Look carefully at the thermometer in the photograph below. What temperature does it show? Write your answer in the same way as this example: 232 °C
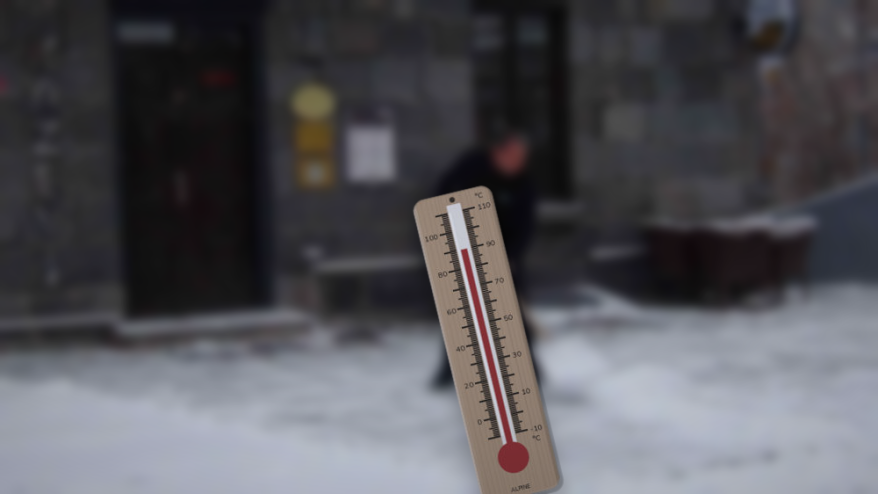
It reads 90 °C
